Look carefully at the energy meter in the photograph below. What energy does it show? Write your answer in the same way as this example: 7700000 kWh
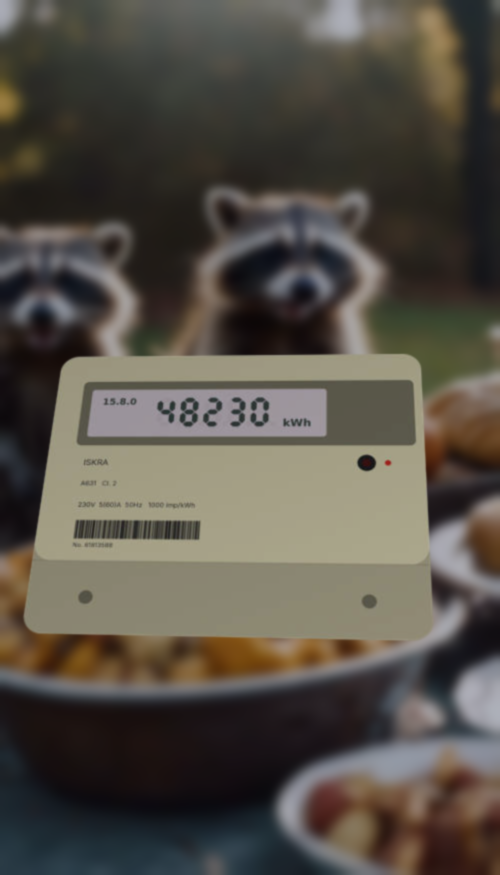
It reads 48230 kWh
